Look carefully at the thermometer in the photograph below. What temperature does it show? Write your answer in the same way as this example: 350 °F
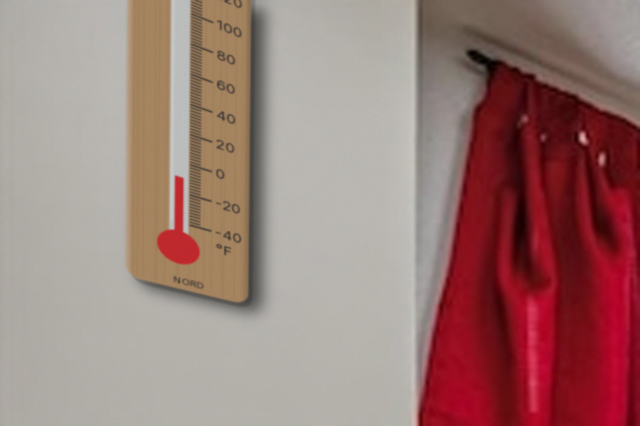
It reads -10 °F
